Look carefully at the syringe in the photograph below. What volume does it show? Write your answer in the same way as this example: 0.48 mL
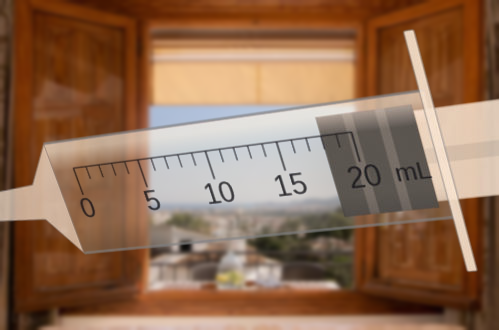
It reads 18 mL
